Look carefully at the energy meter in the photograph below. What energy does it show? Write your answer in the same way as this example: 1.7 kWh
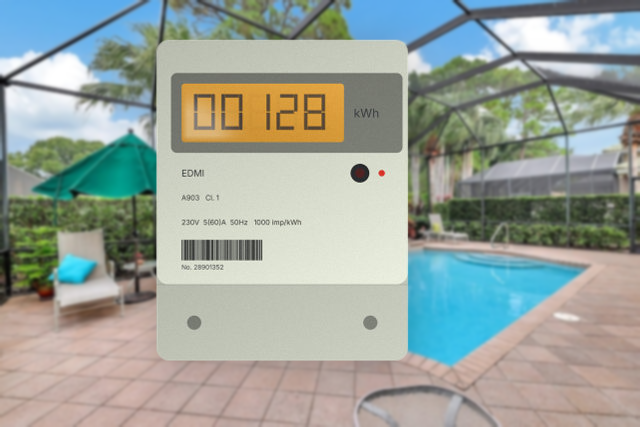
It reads 128 kWh
